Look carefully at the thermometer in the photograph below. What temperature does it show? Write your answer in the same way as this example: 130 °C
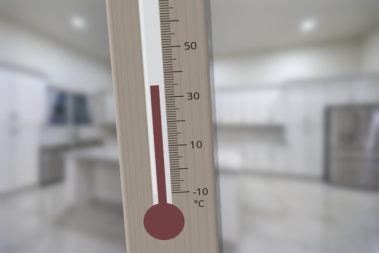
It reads 35 °C
